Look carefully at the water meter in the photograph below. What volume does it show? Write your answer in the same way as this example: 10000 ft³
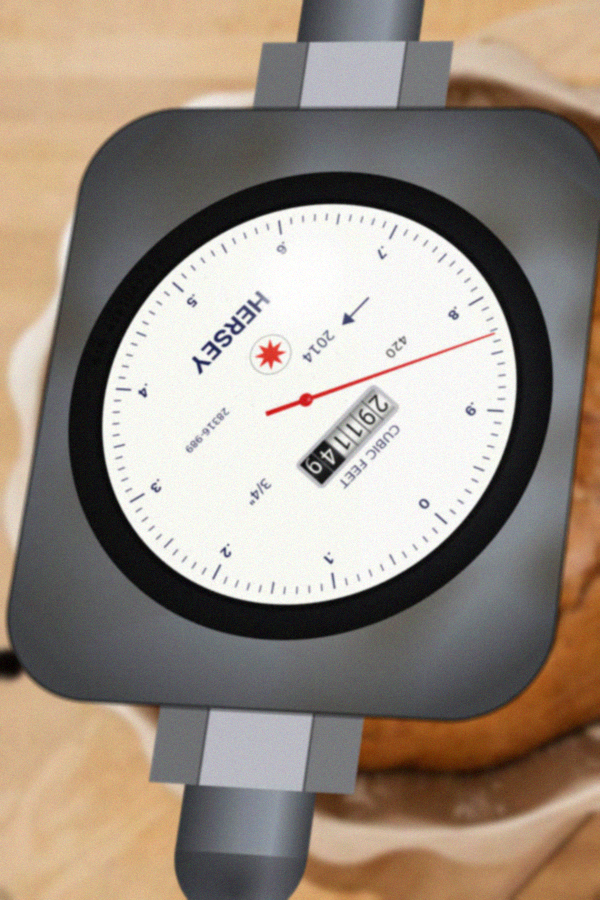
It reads 291148.83 ft³
